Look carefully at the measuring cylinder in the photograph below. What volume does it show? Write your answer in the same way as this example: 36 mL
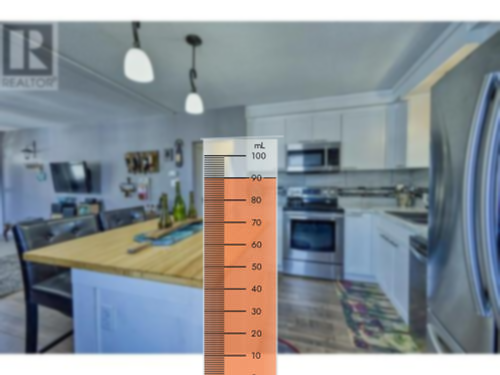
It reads 90 mL
